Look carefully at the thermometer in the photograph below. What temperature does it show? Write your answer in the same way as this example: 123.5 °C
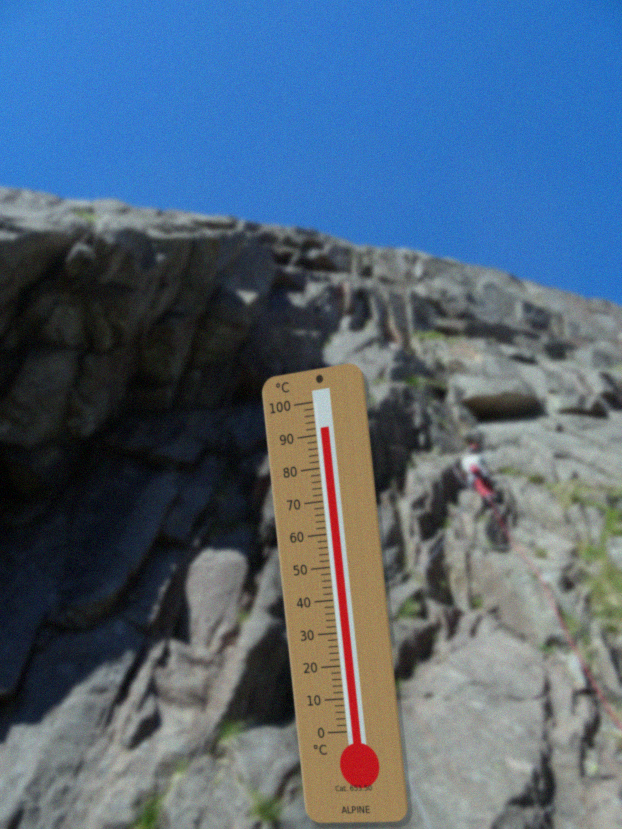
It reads 92 °C
